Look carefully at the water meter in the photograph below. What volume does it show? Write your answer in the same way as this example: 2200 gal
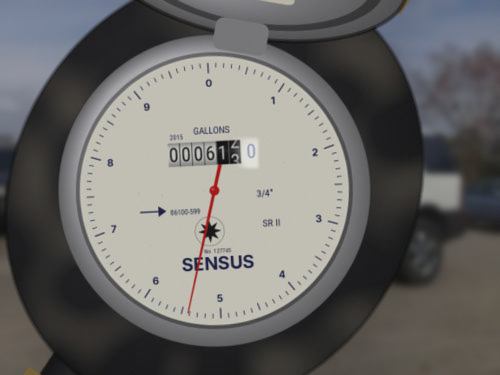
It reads 6125.4 gal
